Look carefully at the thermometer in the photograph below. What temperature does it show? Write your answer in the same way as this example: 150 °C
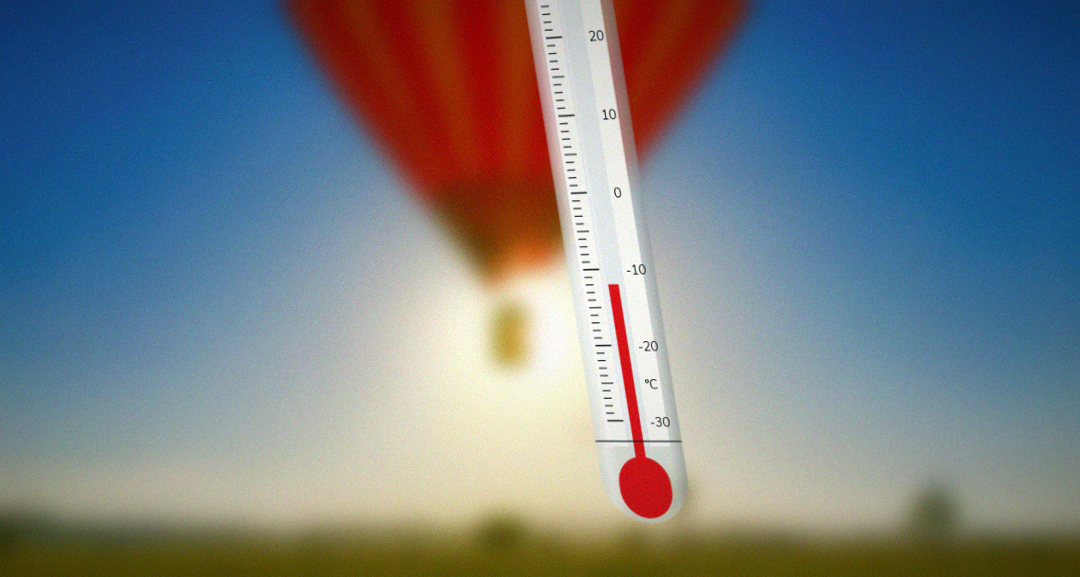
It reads -12 °C
